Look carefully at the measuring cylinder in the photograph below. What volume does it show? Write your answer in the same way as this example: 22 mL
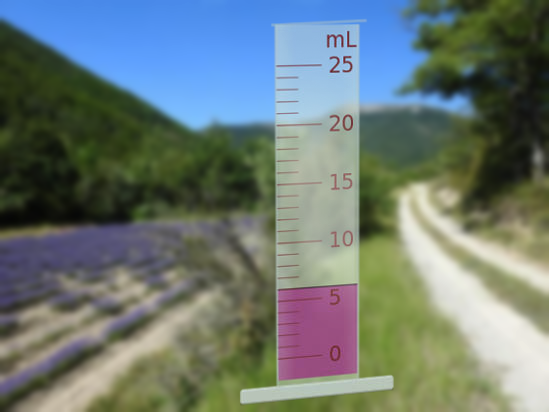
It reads 6 mL
